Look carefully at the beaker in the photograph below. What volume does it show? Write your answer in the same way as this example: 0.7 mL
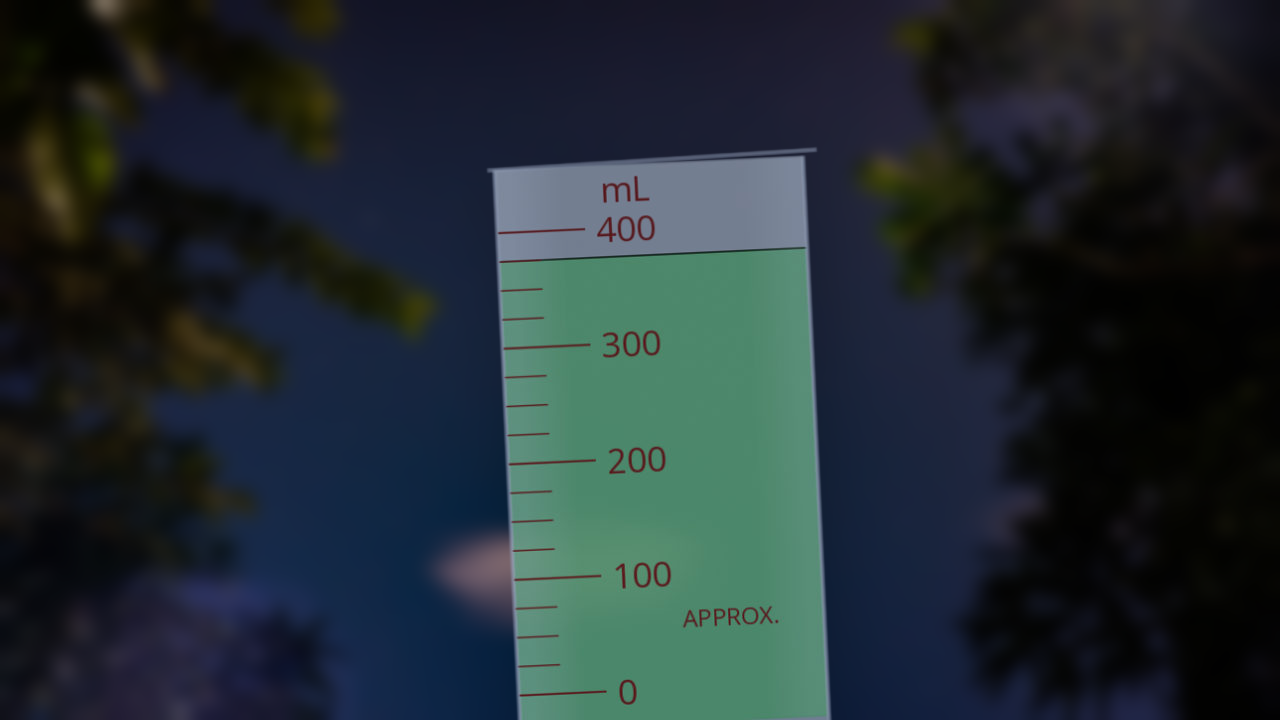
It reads 375 mL
